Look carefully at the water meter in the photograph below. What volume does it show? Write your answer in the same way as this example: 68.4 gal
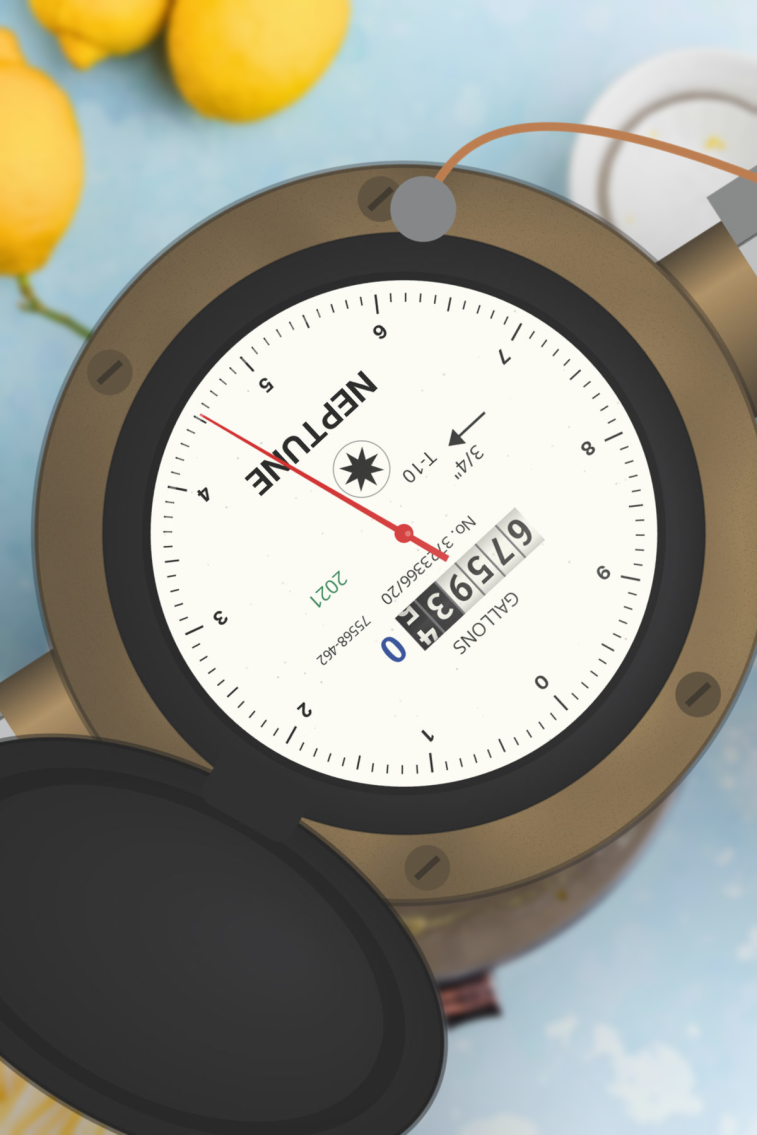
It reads 6759344.5 gal
